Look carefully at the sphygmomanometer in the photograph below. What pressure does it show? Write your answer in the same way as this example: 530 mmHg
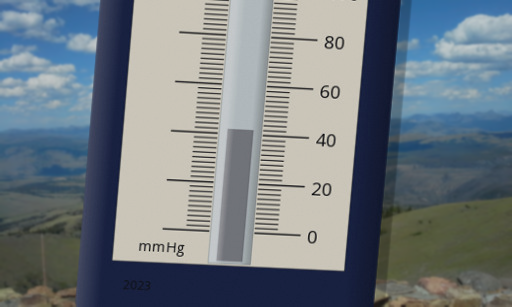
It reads 42 mmHg
